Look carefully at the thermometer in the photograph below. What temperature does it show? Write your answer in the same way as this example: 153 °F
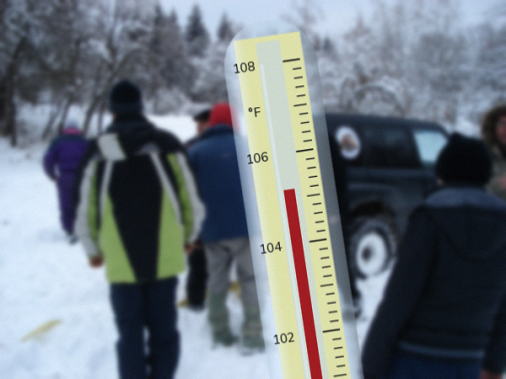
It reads 105.2 °F
